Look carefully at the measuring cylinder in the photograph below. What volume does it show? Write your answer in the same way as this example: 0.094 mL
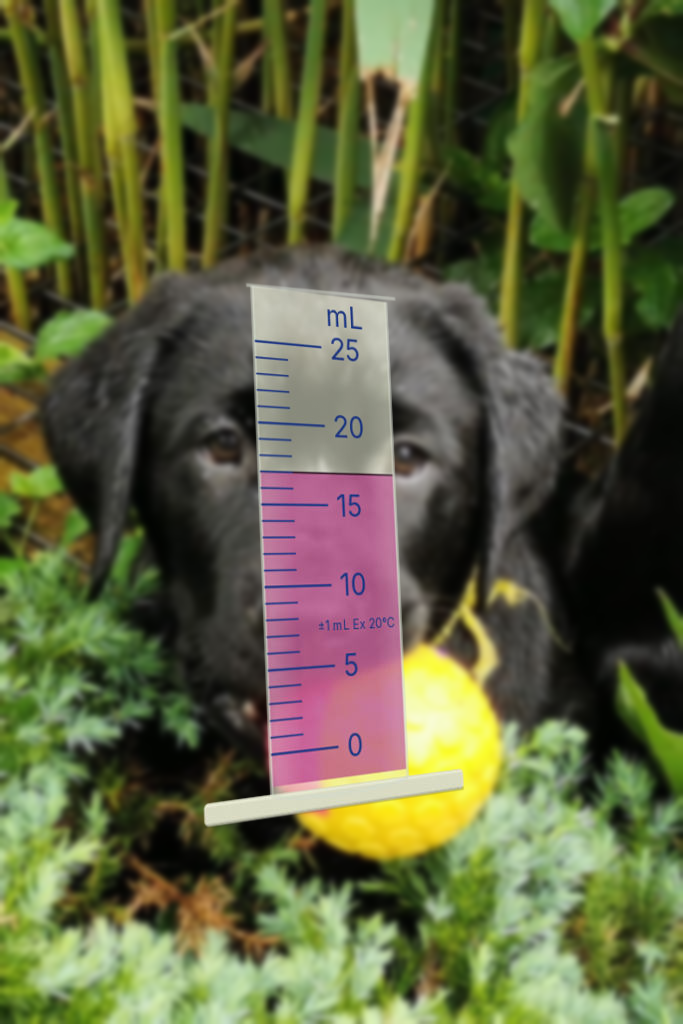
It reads 17 mL
